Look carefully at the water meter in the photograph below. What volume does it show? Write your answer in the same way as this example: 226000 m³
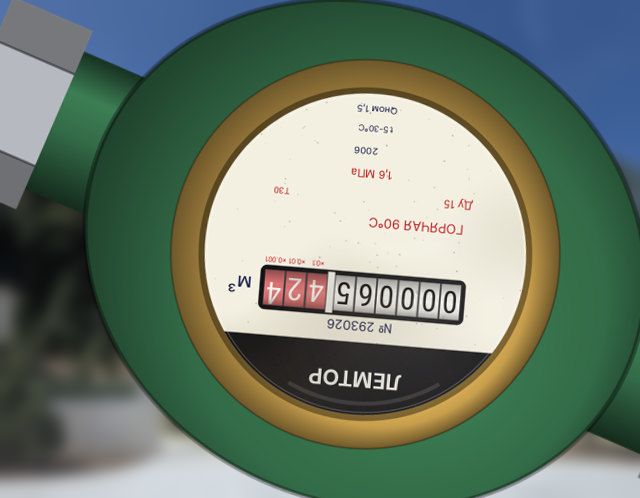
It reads 65.424 m³
